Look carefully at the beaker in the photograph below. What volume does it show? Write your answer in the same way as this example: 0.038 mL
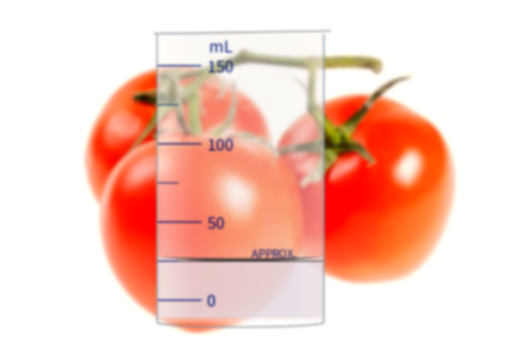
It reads 25 mL
